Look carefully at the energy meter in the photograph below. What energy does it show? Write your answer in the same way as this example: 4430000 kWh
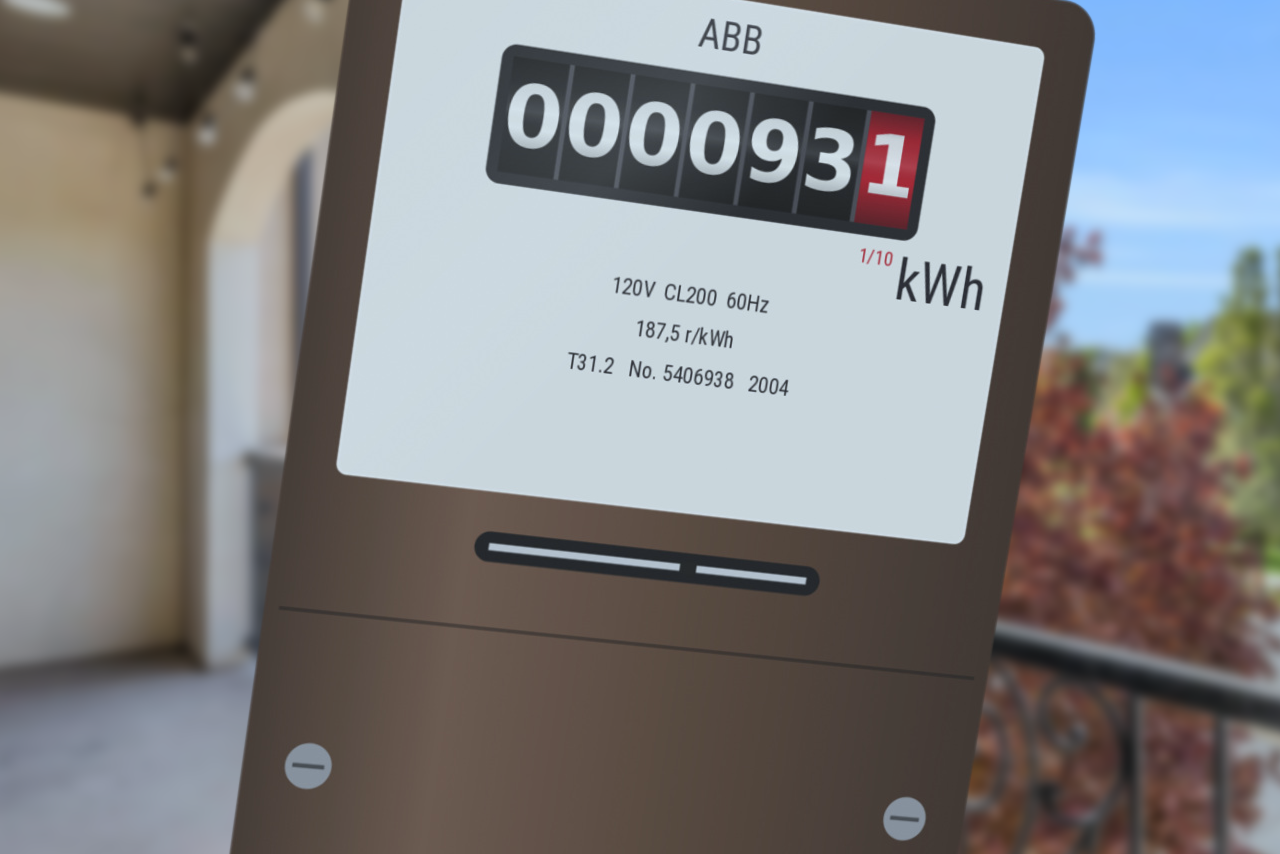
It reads 93.1 kWh
